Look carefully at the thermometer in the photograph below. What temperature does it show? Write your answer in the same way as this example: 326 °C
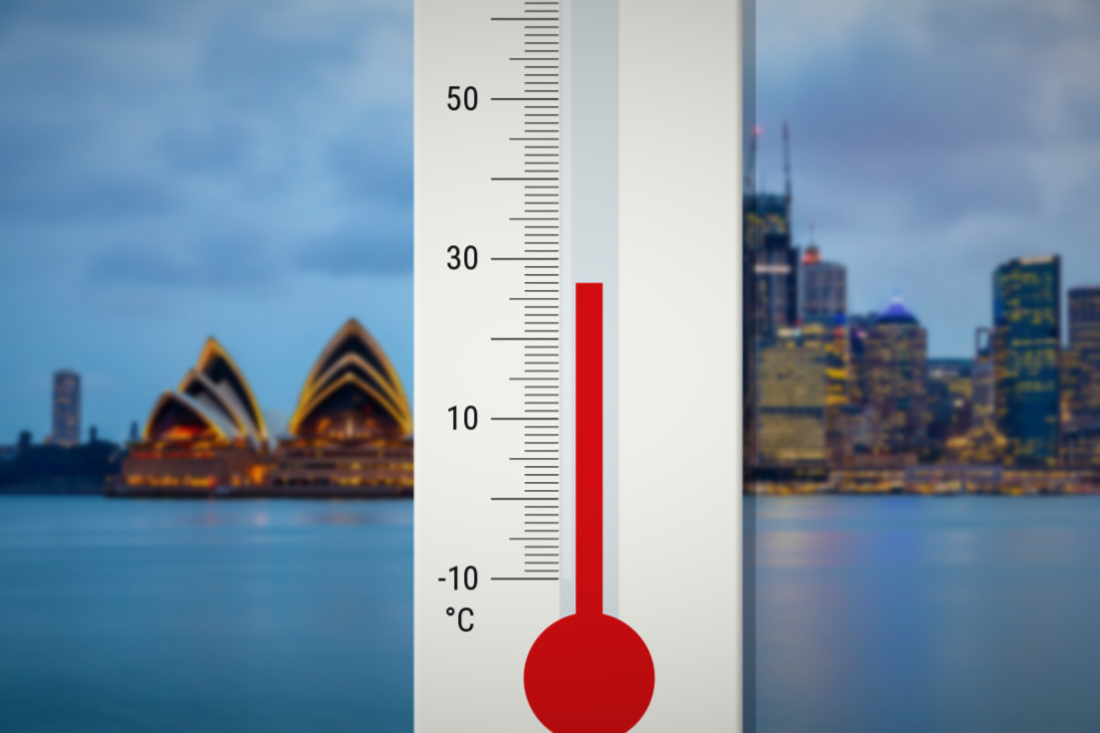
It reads 27 °C
